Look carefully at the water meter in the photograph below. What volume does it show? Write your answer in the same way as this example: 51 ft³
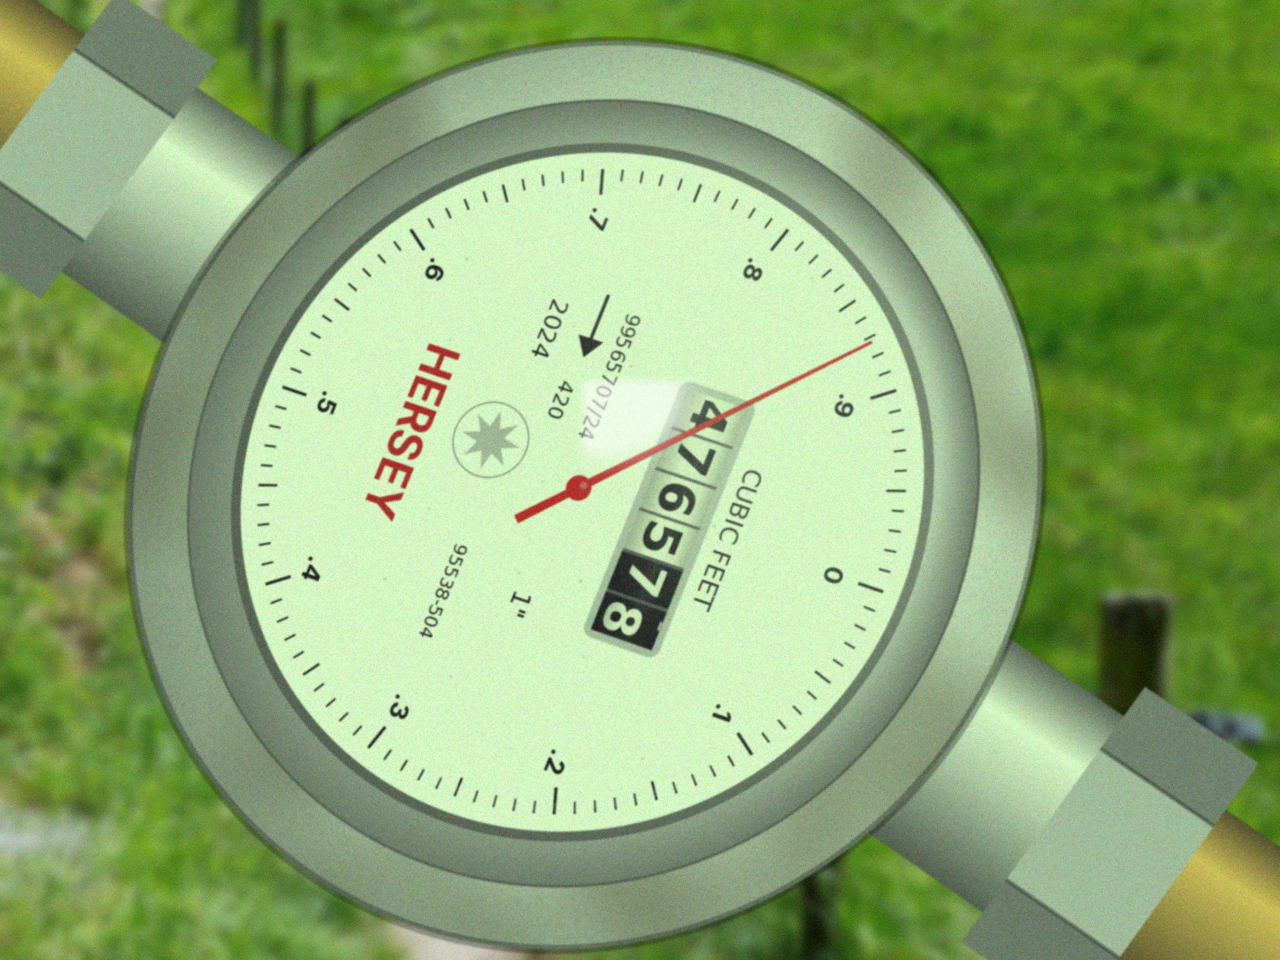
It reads 476577.87 ft³
